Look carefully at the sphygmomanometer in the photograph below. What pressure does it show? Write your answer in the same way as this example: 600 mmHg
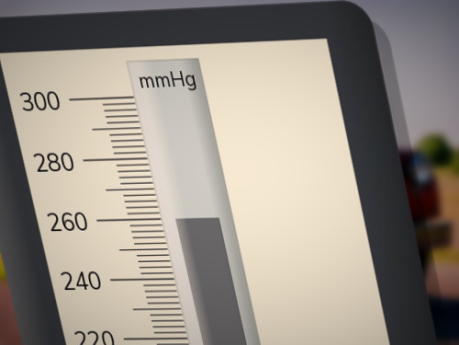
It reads 260 mmHg
